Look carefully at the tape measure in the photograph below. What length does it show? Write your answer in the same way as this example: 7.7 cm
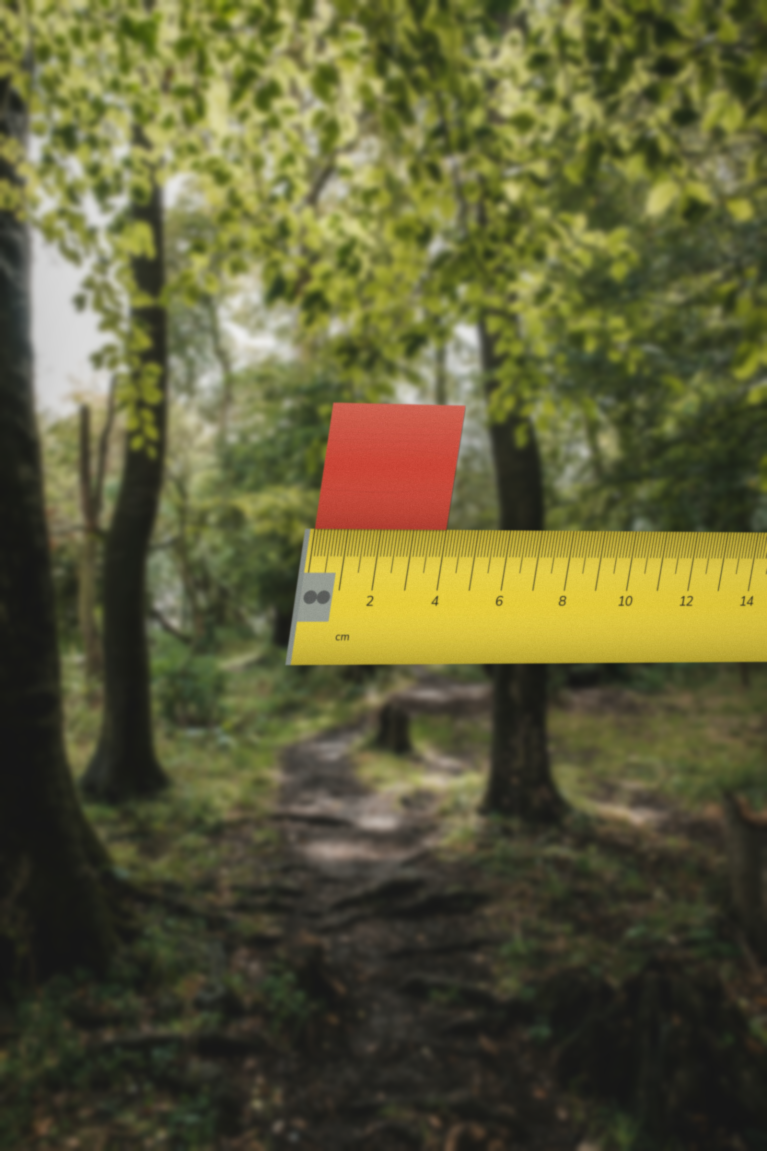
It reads 4 cm
